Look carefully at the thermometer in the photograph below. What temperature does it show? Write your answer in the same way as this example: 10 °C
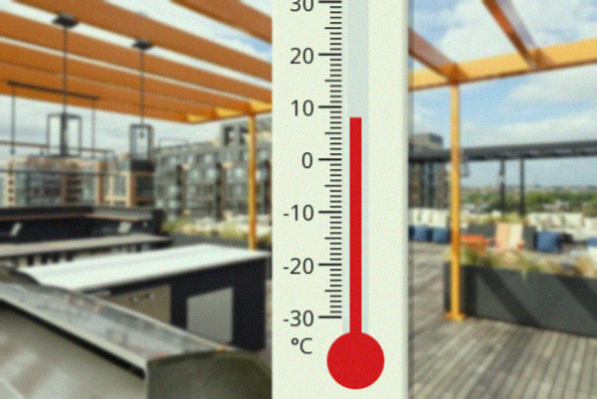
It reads 8 °C
